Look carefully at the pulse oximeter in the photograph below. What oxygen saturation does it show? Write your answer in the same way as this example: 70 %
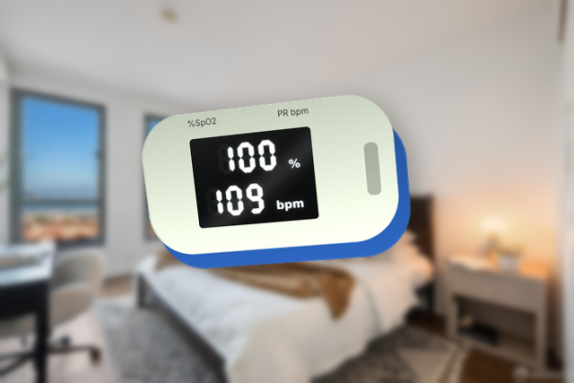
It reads 100 %
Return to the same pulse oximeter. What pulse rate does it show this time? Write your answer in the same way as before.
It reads 109 bpm
